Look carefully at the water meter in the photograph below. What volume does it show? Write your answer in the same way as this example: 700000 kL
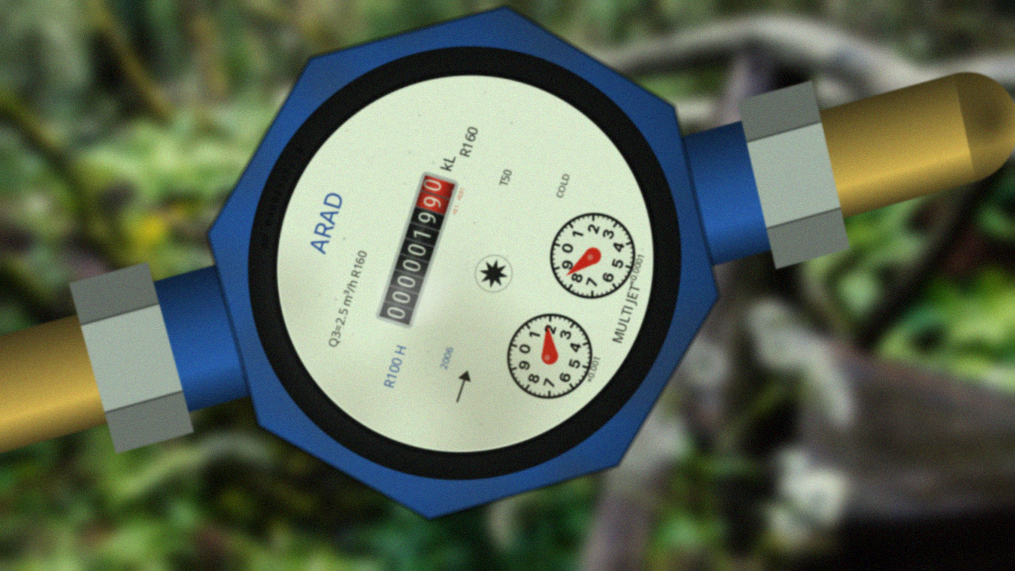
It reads 19.9018 kL
